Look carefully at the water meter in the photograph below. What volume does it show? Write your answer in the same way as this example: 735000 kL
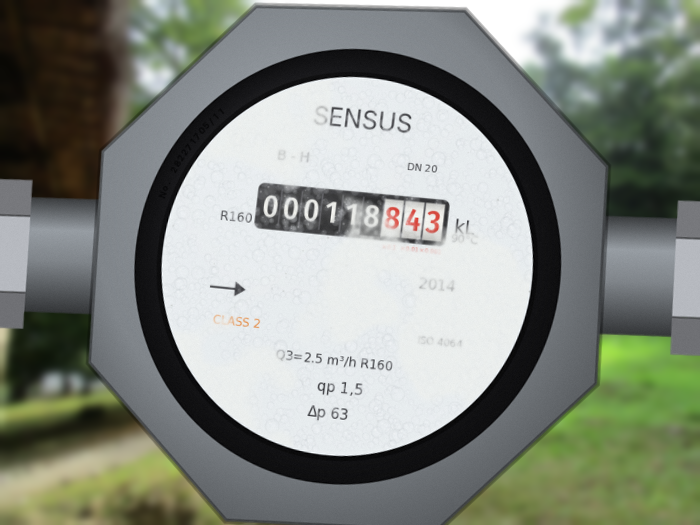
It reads 118.843 kL
